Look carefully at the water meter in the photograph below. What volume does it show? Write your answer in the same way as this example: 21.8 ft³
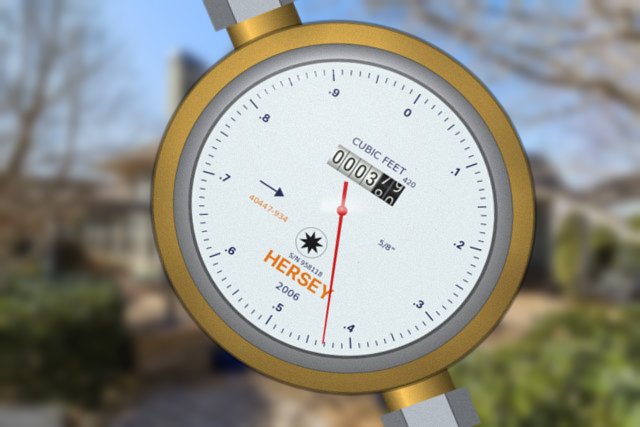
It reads 379.43 ft³
